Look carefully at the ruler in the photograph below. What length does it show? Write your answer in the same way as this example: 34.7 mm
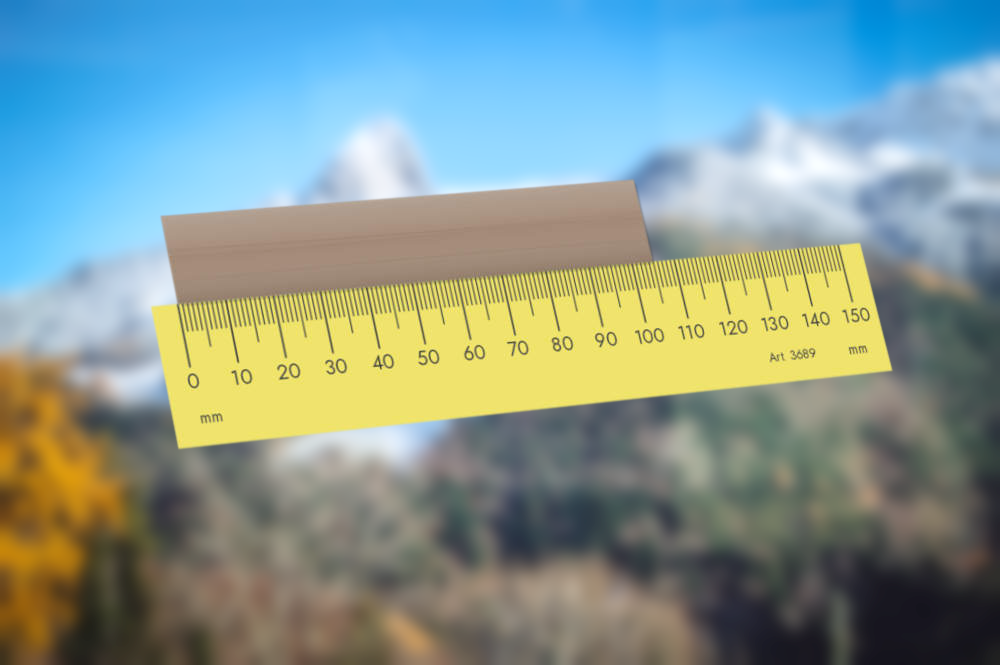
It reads 105 mm
